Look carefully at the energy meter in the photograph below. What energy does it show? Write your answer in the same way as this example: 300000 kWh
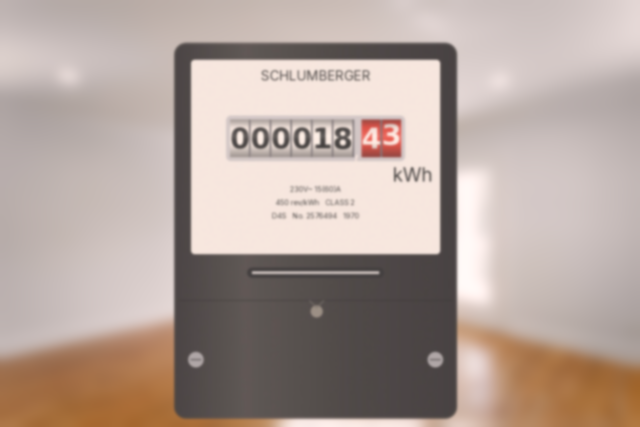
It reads 18.43 kWh
